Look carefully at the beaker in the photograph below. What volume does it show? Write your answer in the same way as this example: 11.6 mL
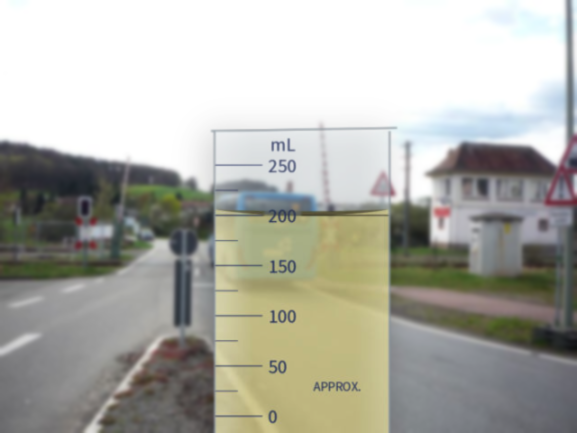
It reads 200 mL
